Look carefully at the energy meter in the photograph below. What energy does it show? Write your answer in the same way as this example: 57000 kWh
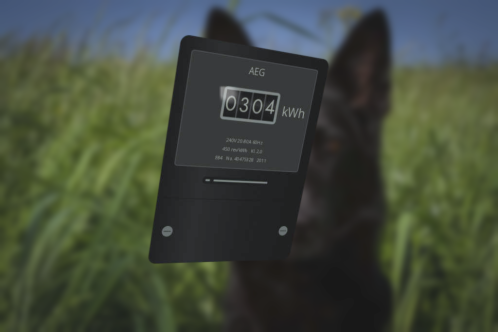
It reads 304 kWh
